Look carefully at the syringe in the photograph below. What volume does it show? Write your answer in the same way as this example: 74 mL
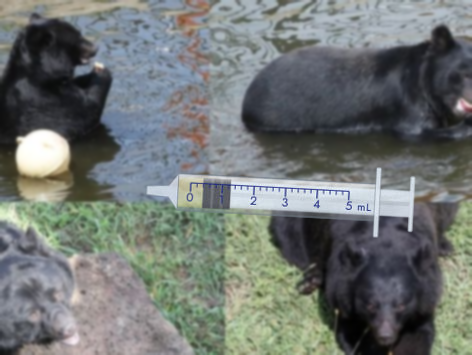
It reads 0.4 mL
